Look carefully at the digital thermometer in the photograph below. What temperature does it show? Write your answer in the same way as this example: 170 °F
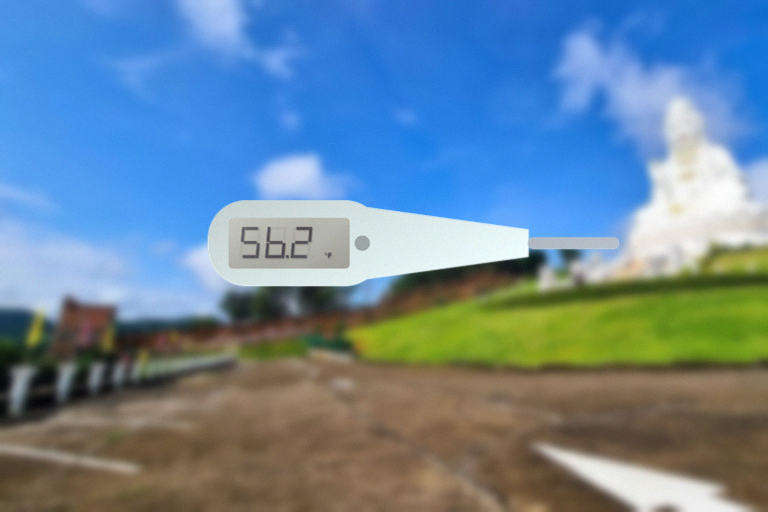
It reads 56.2 °F
